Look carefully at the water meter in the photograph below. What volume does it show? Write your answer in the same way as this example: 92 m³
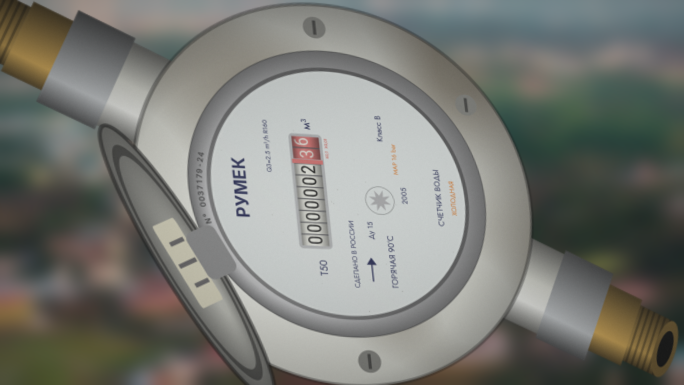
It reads 2.36 m³
